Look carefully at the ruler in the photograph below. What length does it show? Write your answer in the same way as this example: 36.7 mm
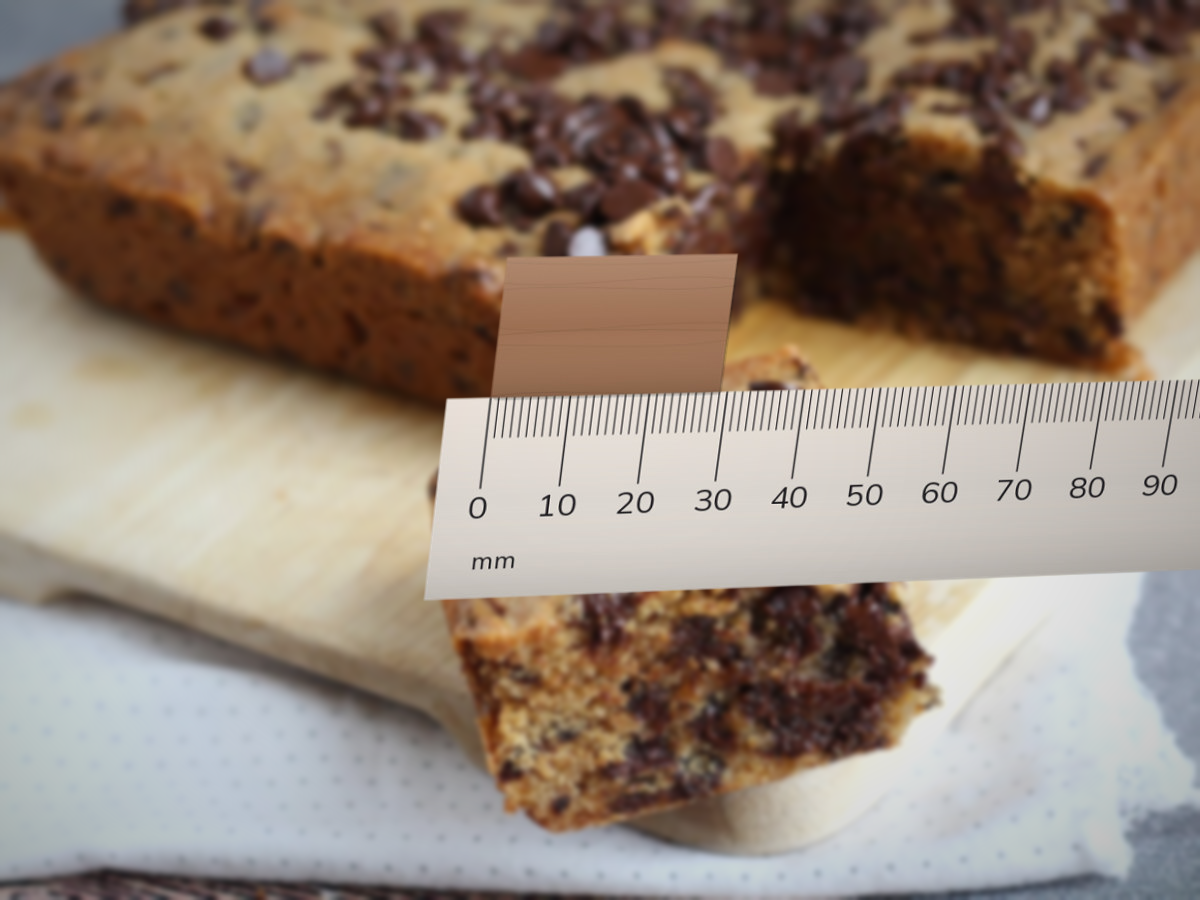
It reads 29 mm
